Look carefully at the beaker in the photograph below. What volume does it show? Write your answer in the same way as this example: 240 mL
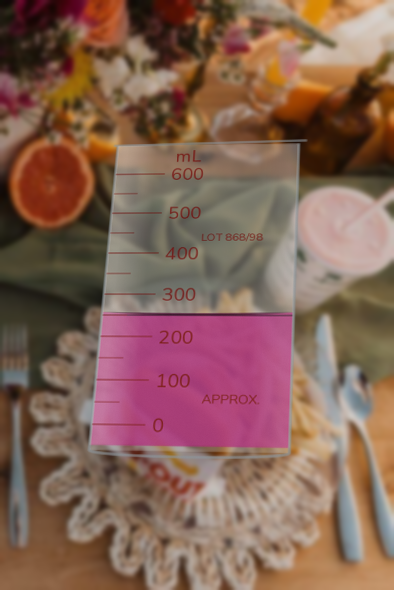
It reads 250 mL
